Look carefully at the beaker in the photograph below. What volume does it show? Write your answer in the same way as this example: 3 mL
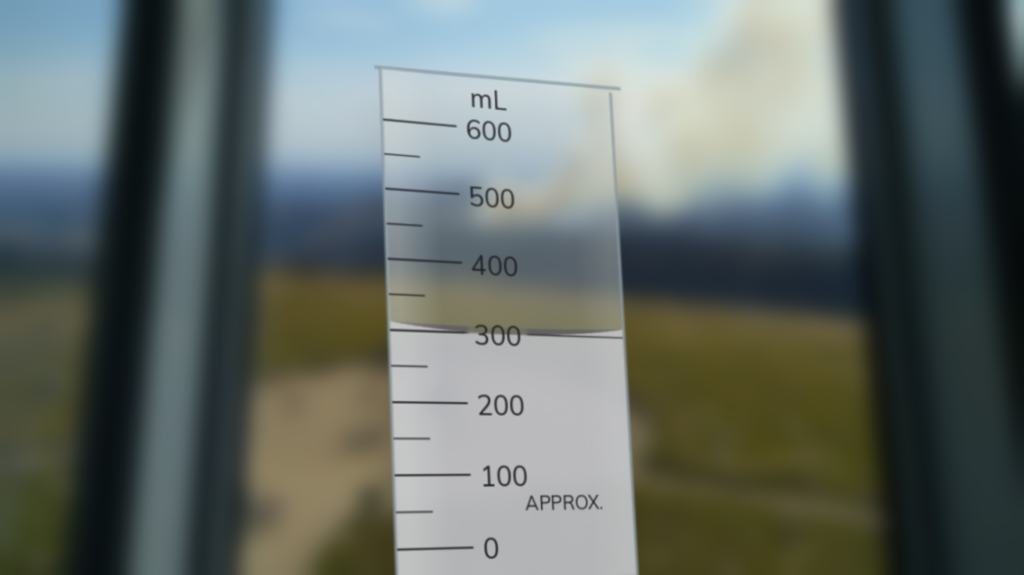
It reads 300 mL
